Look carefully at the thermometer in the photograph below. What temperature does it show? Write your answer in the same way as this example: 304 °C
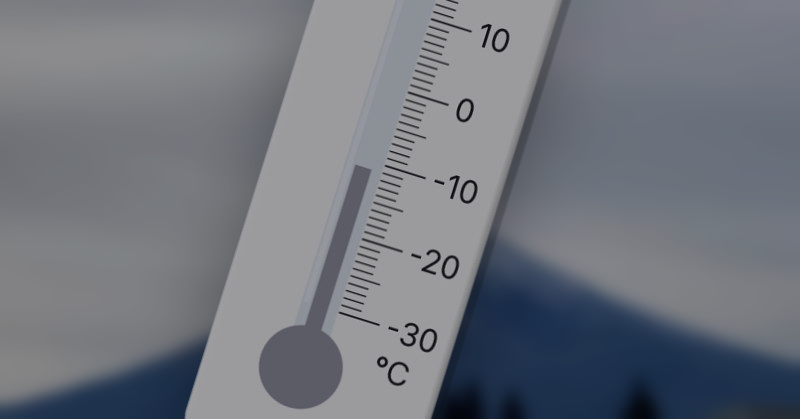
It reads -11 °C
